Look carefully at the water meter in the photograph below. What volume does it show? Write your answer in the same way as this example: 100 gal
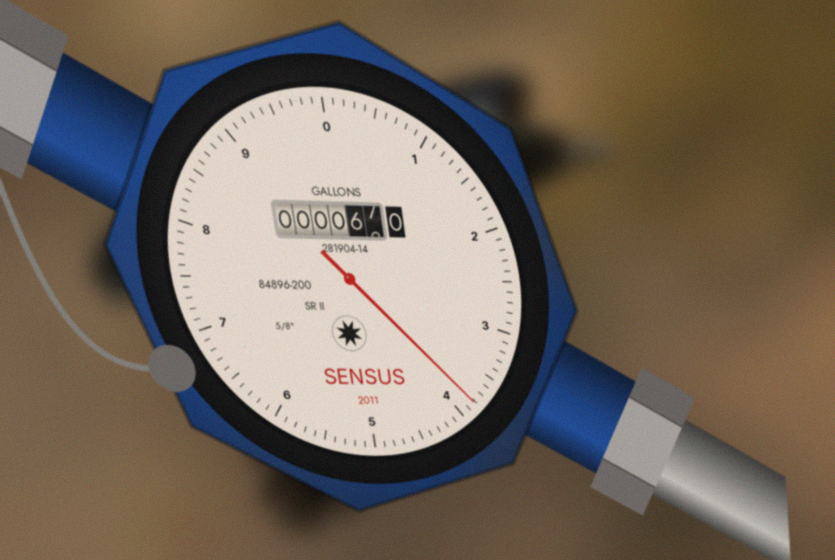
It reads 673.8 gal
